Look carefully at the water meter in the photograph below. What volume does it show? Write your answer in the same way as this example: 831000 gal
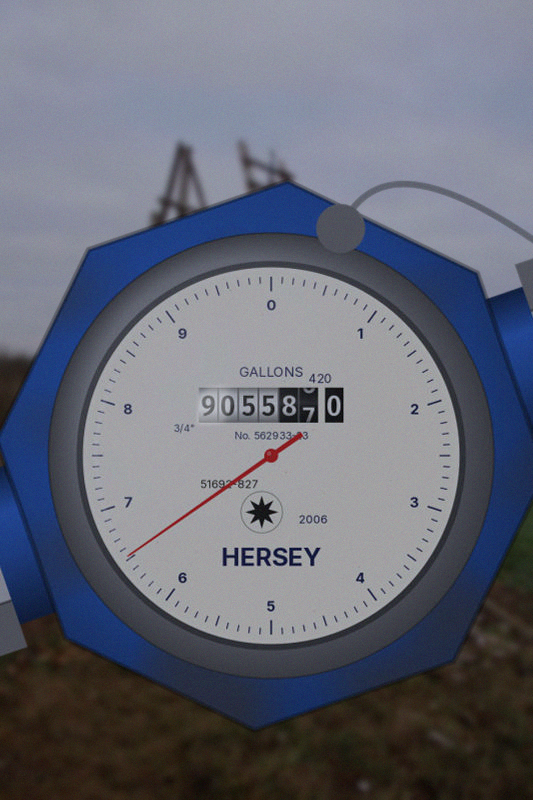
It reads 9055866.5 gal
